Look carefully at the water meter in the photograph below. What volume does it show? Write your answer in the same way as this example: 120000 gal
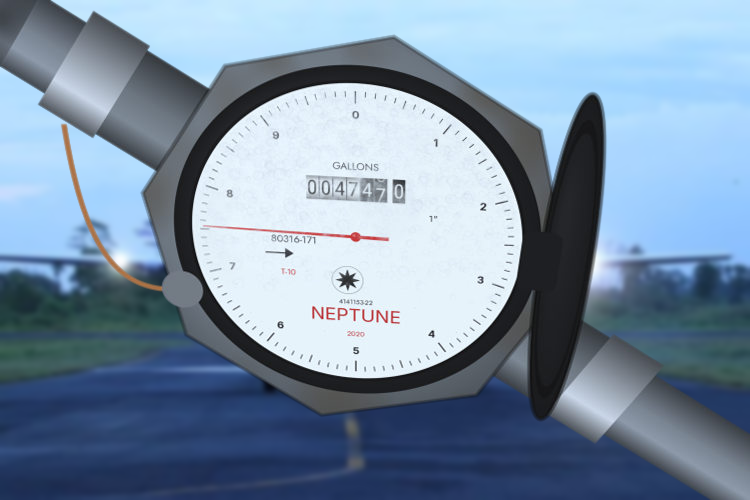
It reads 47467.5 gal
